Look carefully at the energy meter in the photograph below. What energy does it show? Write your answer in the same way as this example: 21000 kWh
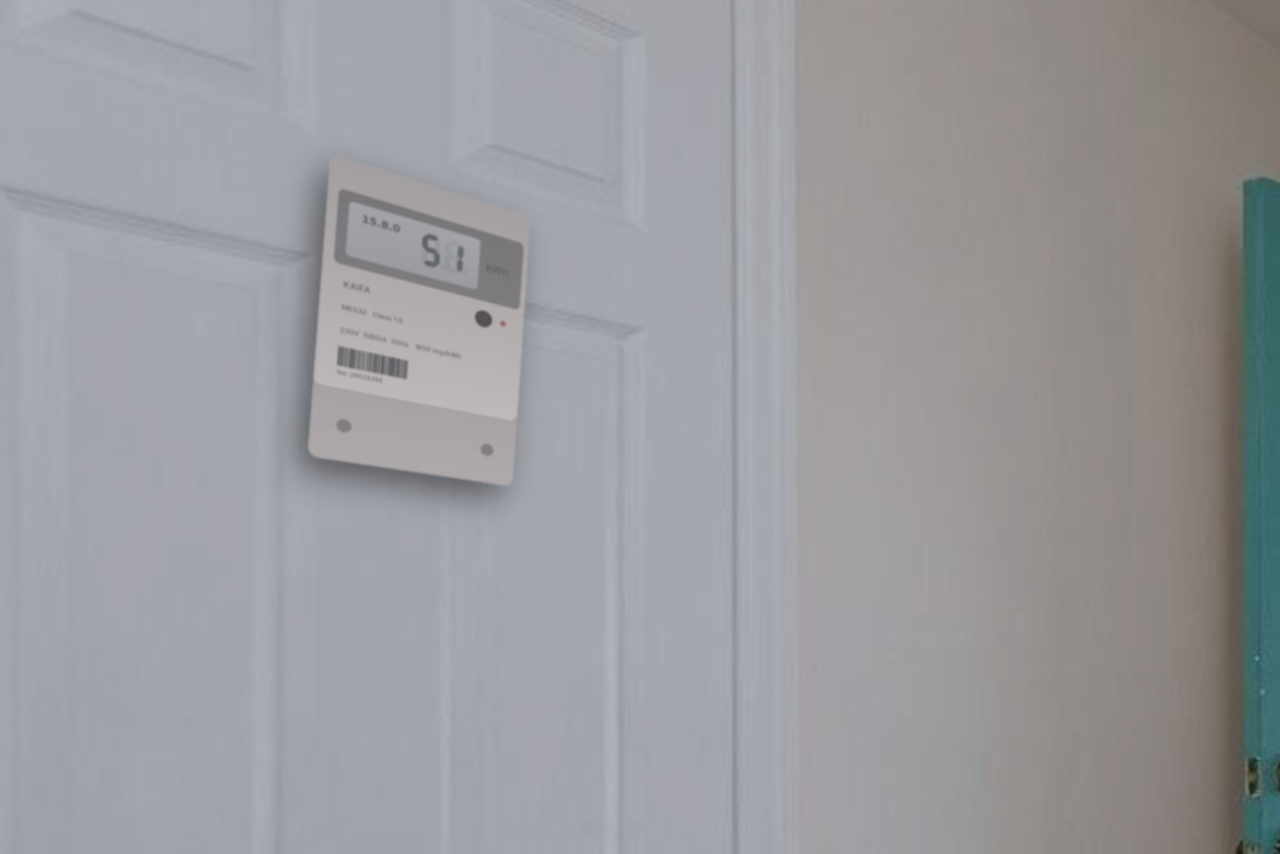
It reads 51 kWh
